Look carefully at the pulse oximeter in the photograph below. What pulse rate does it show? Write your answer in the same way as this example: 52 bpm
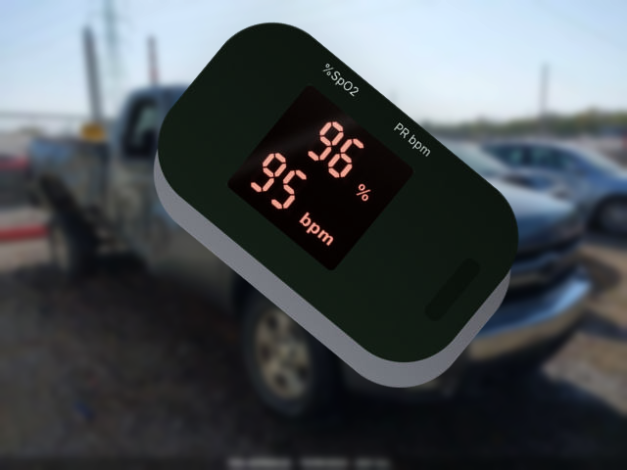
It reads 95 bpm
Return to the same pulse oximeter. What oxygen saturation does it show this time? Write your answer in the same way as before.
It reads 96 %
